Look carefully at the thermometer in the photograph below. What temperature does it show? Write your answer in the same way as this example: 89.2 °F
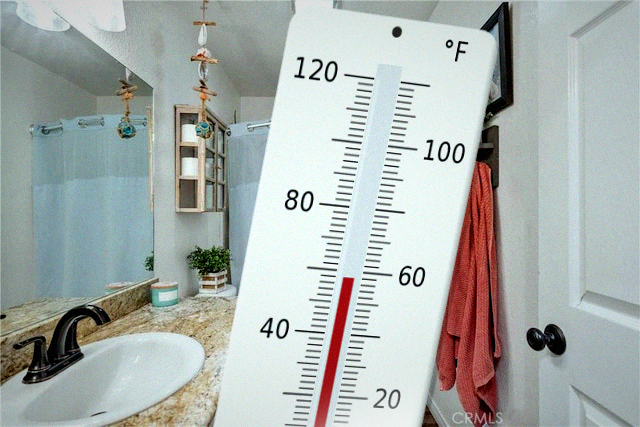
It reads 58 °F
